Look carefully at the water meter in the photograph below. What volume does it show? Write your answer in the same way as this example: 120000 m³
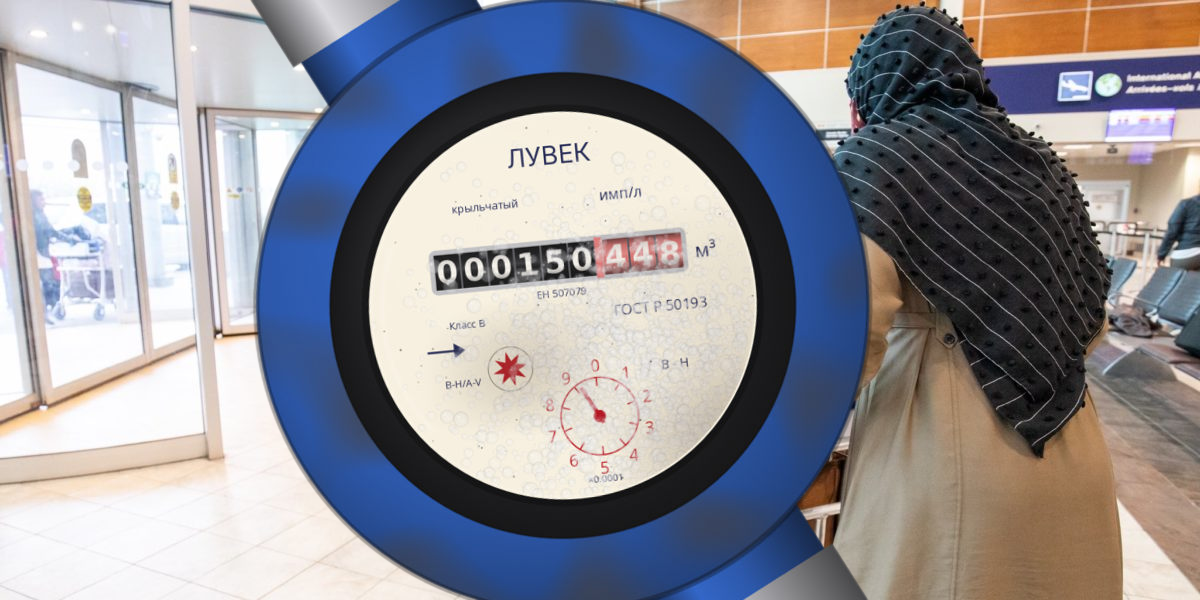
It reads 150.4479 m³
